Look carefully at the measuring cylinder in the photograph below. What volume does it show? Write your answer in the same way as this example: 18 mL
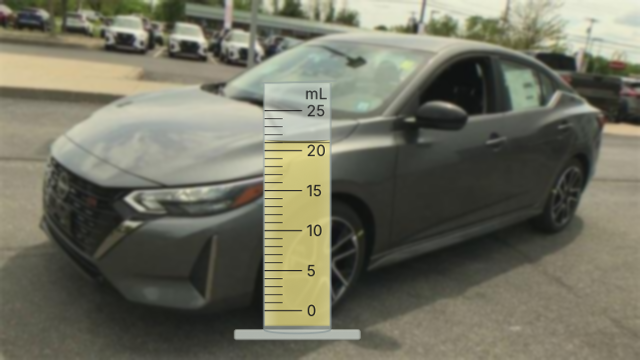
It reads 21 mL
